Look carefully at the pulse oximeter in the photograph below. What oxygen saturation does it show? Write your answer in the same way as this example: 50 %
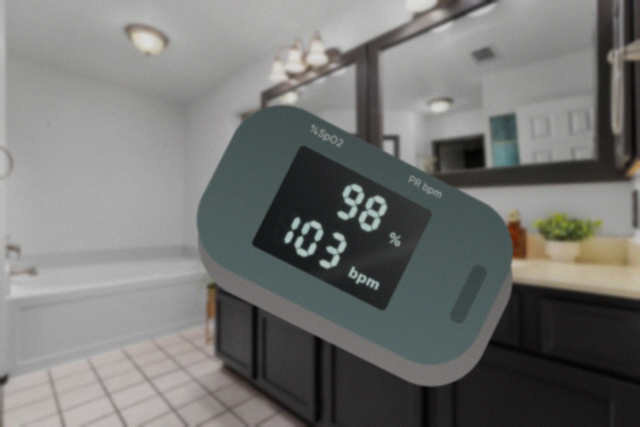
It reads 98 %
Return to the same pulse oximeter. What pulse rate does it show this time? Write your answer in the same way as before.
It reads 103 bpm
